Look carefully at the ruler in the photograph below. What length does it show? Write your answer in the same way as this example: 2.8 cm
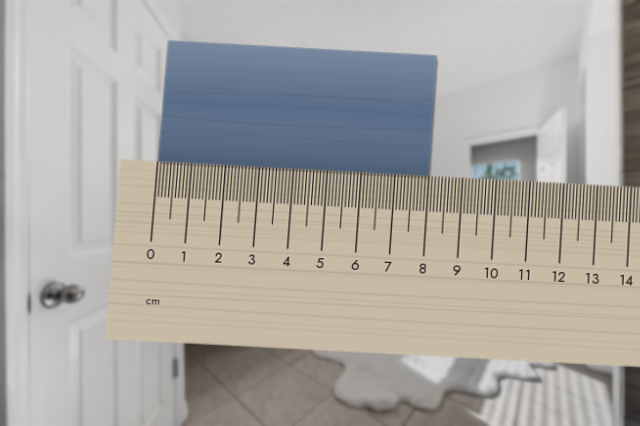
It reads 8 cm
